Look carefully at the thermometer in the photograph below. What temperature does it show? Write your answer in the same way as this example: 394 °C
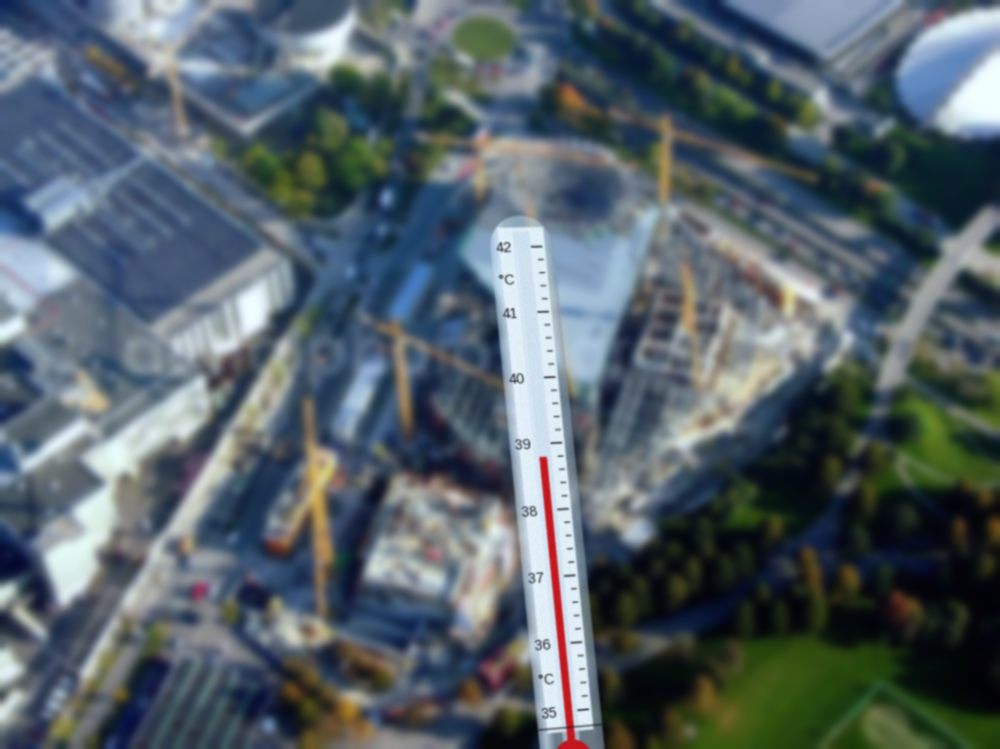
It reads 38.8 °C
